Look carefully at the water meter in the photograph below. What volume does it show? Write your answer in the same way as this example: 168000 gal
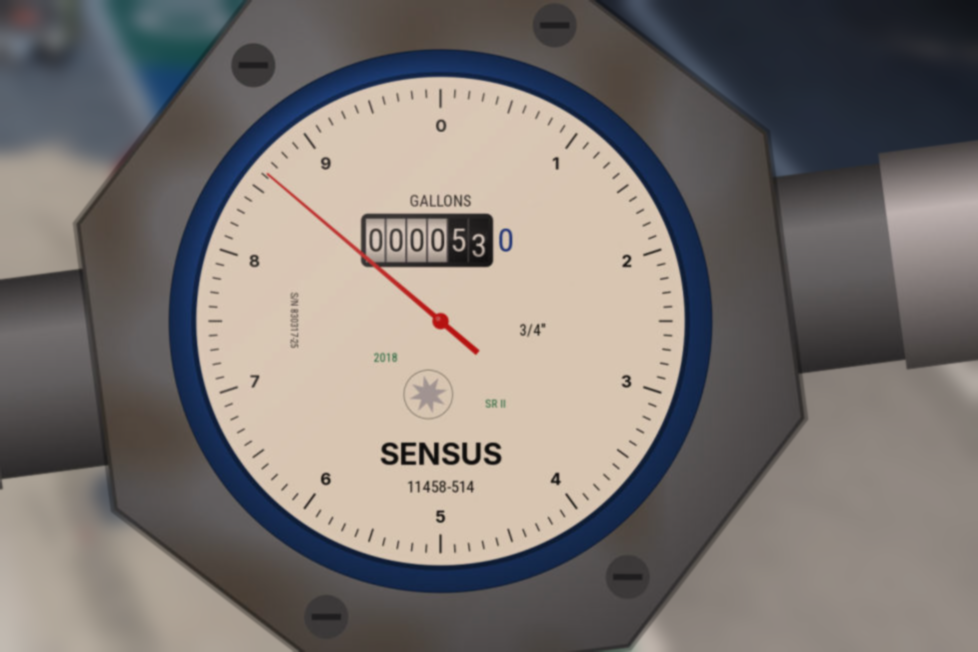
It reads 528.6 gal
